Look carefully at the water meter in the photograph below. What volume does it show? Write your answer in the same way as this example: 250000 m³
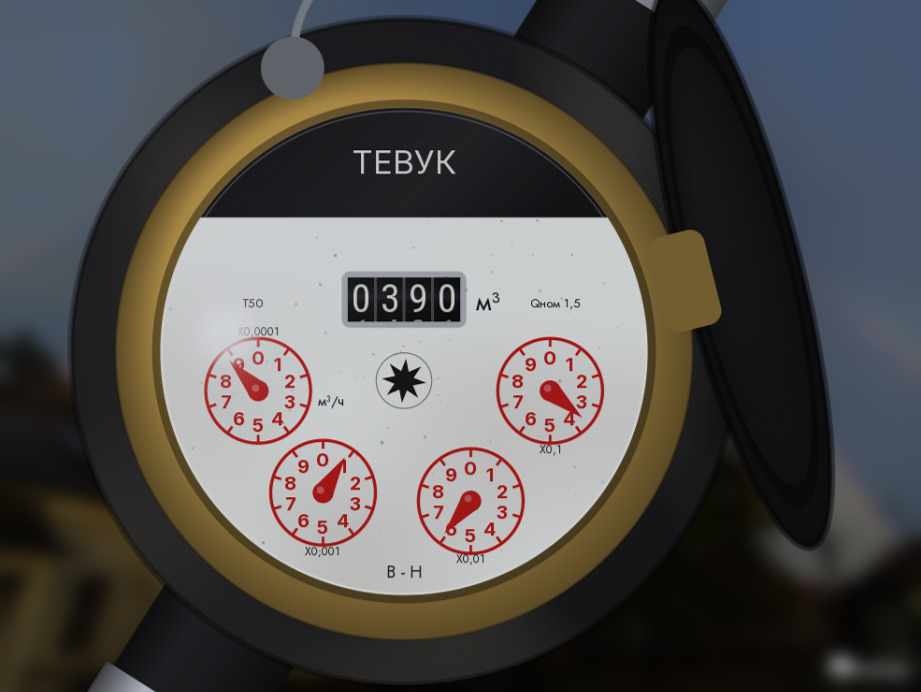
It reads 390.3608 m³
